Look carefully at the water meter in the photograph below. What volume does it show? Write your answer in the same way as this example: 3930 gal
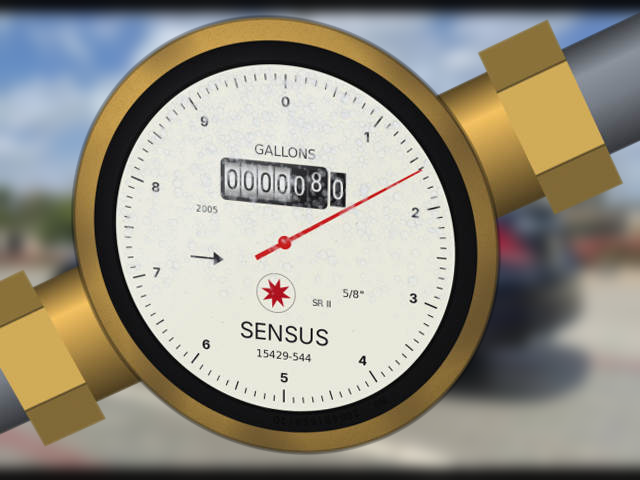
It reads 81.6 gal
